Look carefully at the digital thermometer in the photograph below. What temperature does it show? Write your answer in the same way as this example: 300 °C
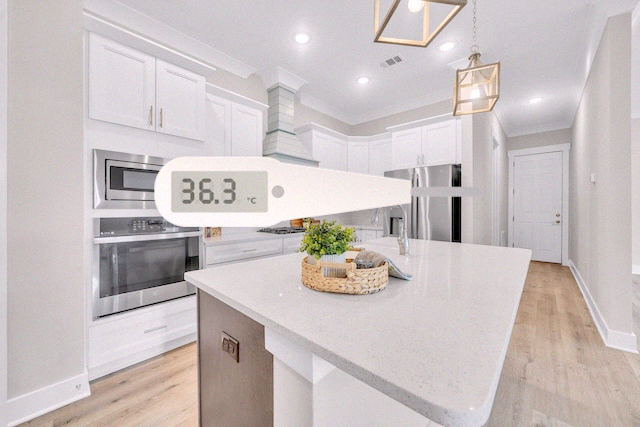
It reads 36.3 °C
